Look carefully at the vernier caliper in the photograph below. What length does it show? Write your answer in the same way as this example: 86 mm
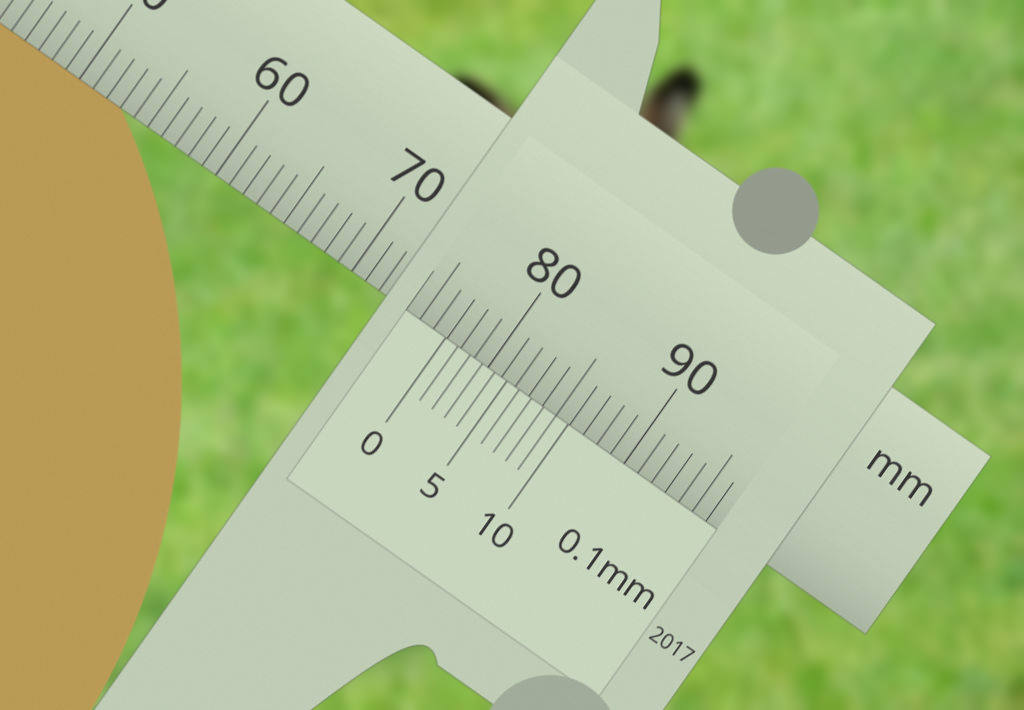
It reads 76.9 mm
